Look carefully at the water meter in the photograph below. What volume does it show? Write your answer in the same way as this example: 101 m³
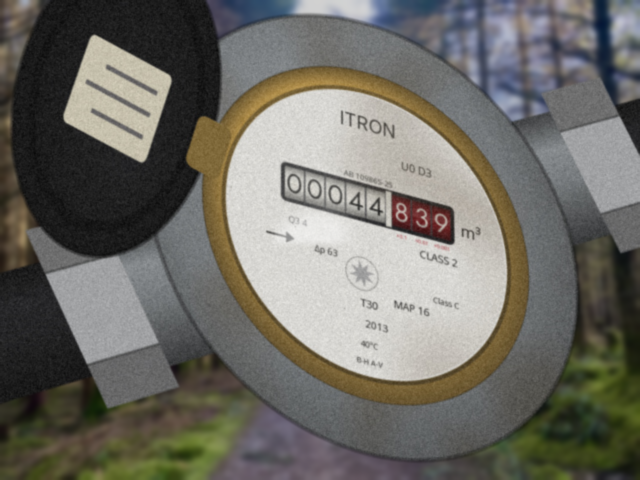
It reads 44.839 m³
